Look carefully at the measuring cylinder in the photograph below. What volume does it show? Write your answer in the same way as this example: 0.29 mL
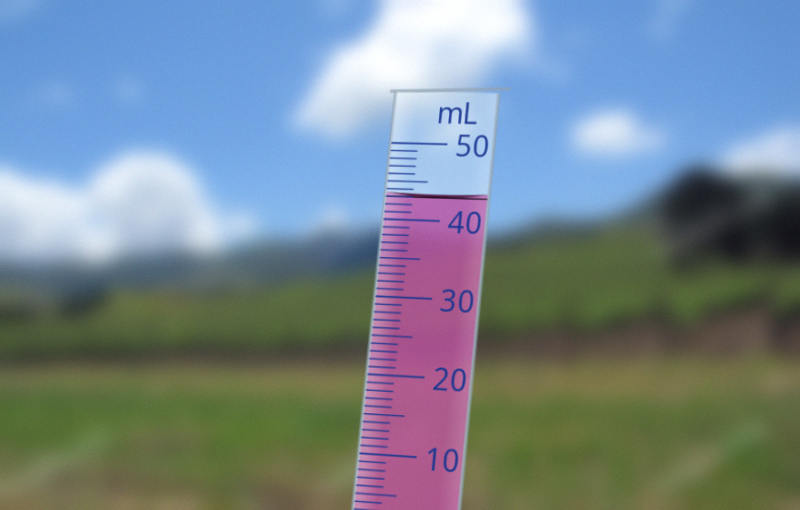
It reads 43 mL
